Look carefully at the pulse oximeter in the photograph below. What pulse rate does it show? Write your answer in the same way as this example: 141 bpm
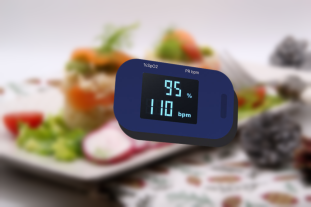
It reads 110 bpm
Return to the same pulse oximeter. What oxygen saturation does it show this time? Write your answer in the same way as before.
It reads 95 %
